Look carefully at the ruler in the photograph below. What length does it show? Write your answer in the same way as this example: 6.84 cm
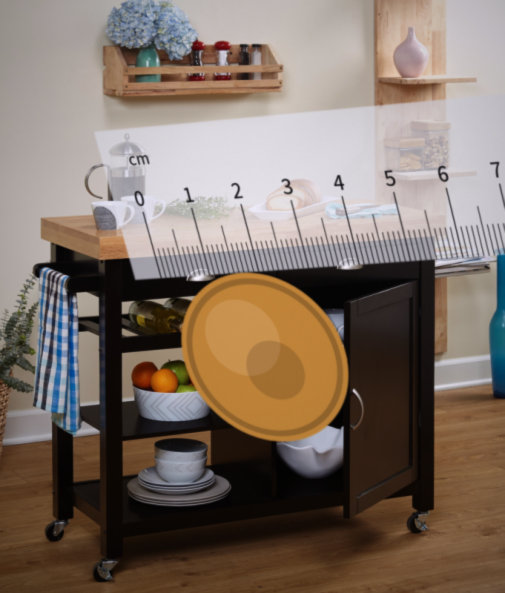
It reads 3.3 cm
